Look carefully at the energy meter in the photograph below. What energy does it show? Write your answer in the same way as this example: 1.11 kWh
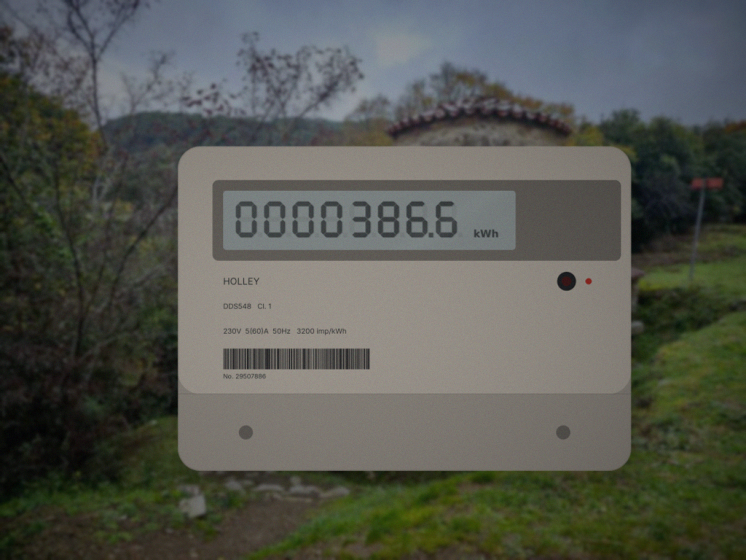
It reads 386.6 kWh
